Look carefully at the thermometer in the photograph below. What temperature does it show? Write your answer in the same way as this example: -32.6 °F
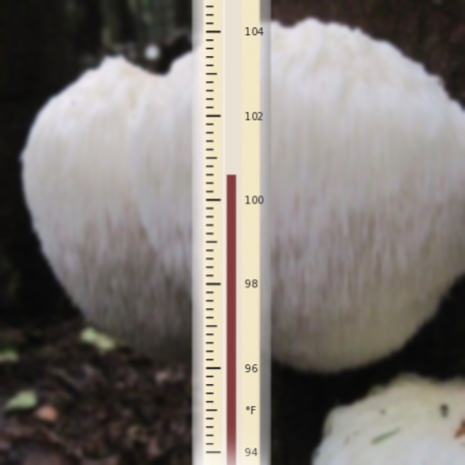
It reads 100.6 °F
